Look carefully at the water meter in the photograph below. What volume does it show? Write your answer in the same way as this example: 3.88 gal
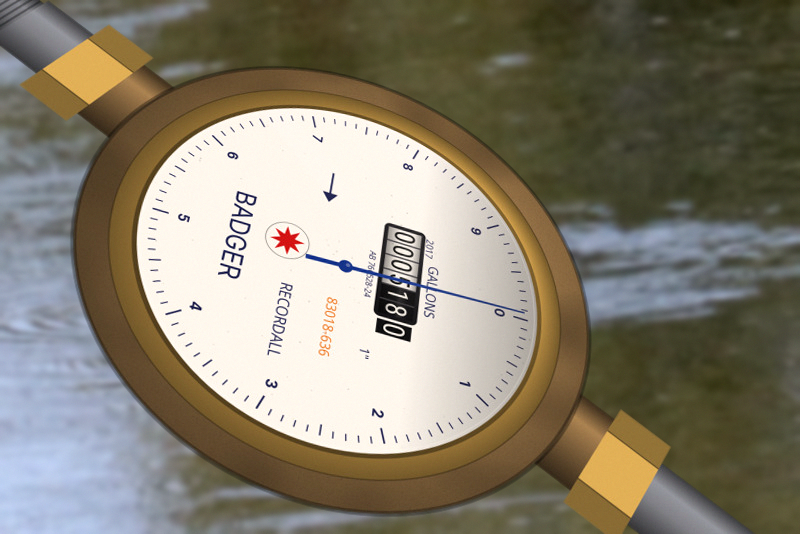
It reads 5179.9 gal
